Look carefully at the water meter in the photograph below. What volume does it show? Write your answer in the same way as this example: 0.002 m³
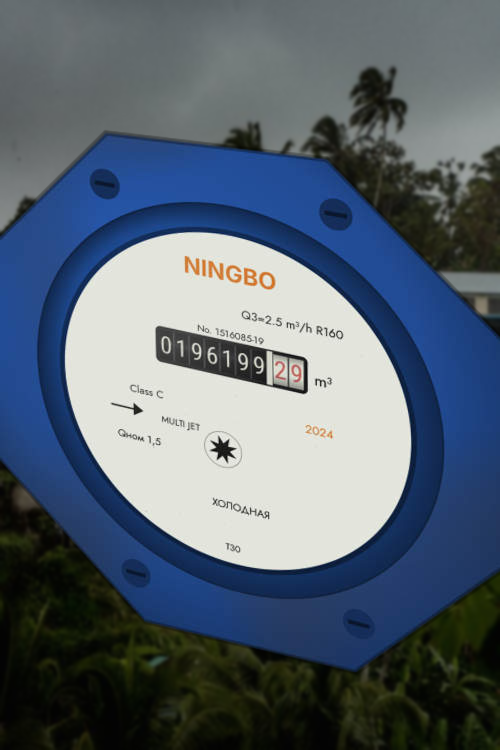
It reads 196199.29 m³
